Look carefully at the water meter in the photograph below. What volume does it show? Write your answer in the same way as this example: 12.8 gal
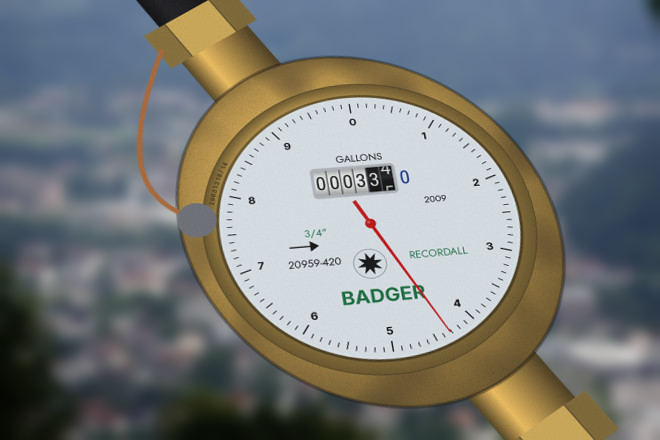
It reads 3344.3 gal
